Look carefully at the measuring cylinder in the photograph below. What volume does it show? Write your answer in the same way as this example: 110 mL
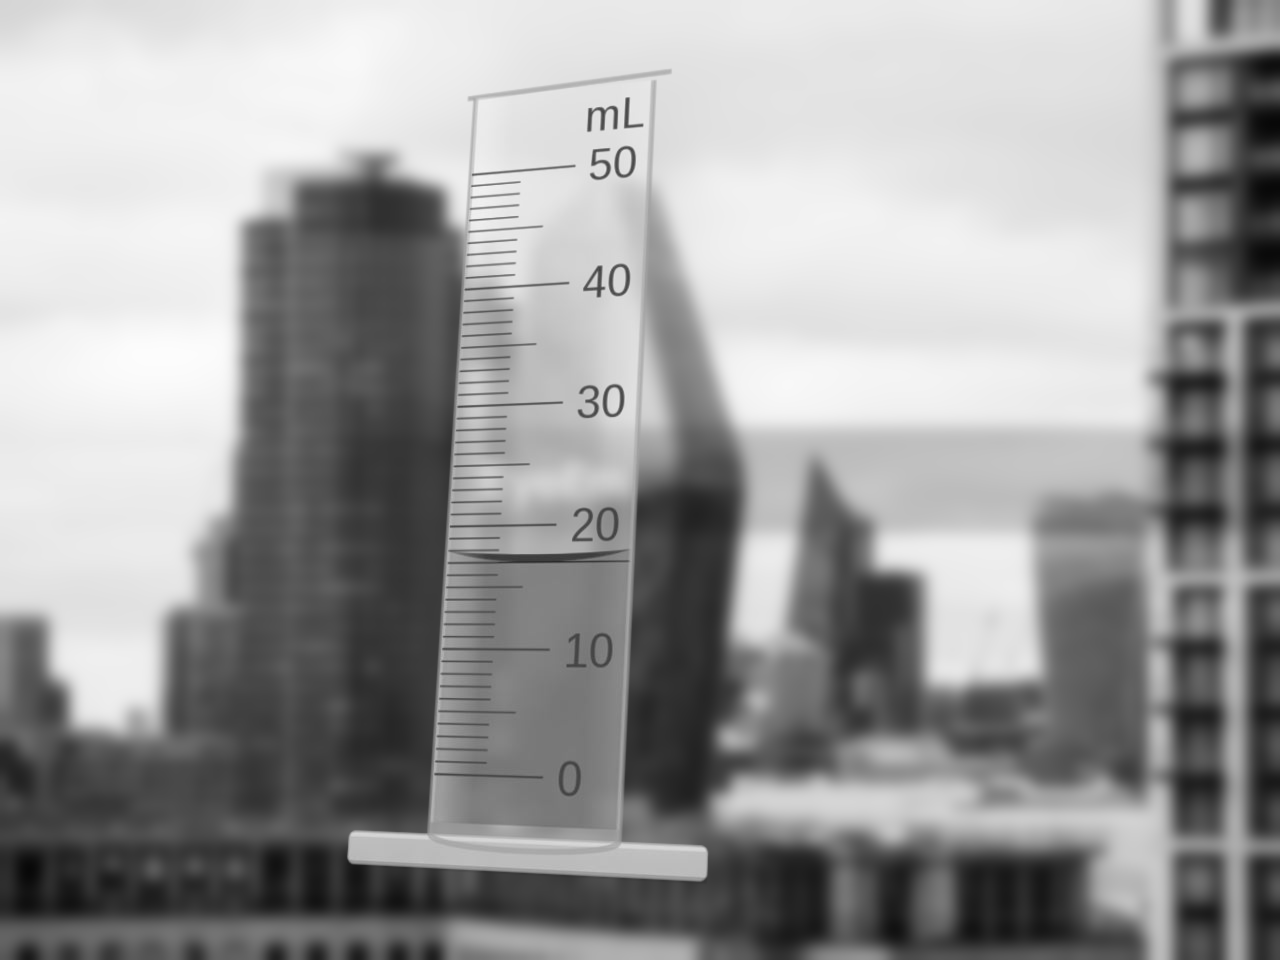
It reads 17 mL
